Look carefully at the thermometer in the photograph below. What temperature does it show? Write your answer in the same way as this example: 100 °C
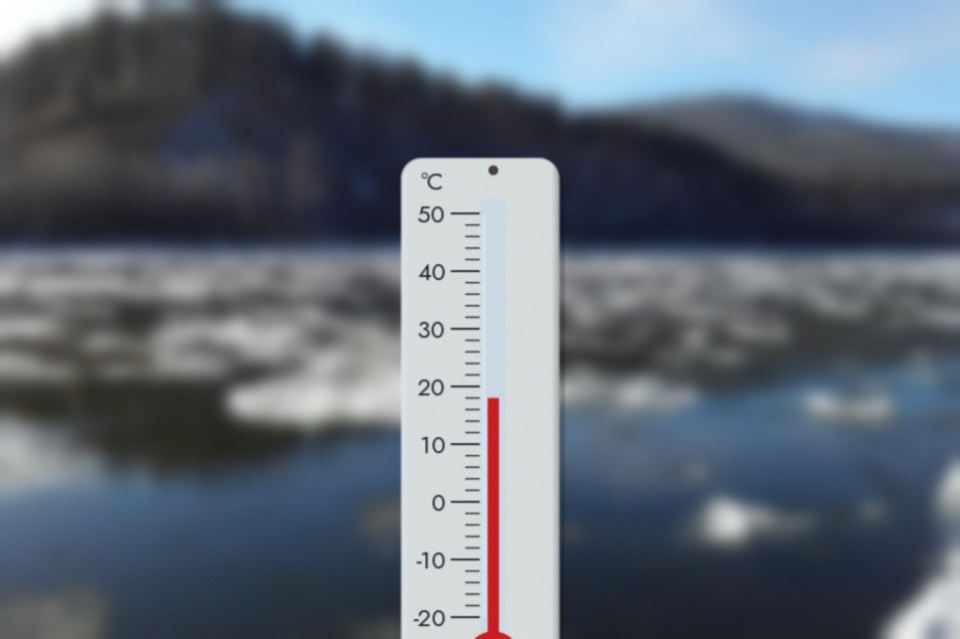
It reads 18 °C
